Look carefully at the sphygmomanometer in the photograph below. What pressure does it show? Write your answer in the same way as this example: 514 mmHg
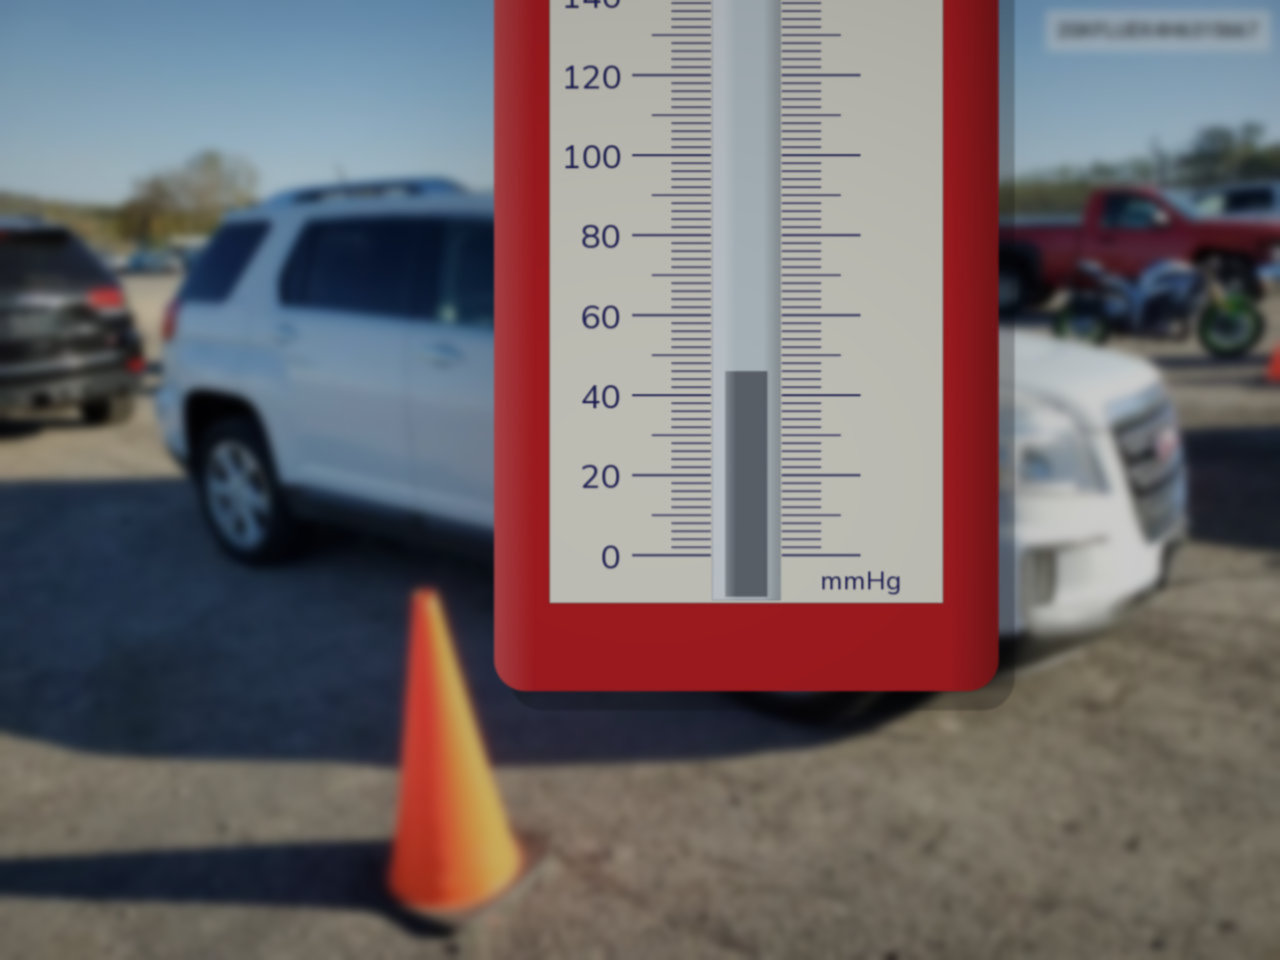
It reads 46 mmHg
